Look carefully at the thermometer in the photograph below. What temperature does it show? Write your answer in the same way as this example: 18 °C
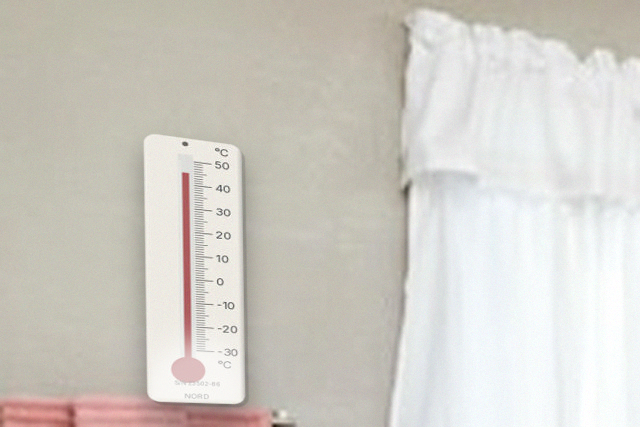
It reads 45 °C
